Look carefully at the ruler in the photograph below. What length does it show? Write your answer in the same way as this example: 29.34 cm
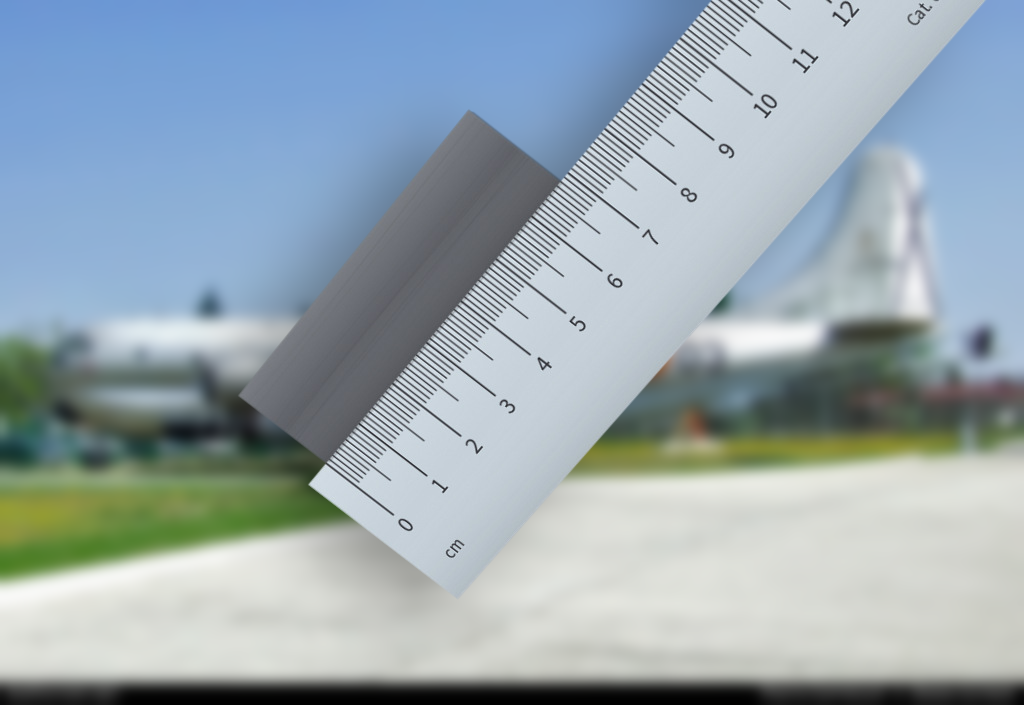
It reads 6.8 cm
